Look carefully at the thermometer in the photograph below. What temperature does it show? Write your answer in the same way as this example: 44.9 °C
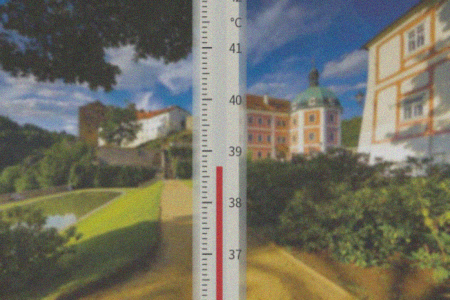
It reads 38.7 °C
